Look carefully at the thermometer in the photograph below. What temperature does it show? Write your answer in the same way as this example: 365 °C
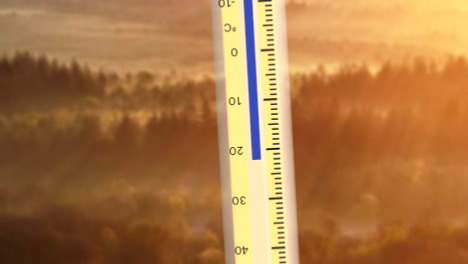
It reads 22 °C
